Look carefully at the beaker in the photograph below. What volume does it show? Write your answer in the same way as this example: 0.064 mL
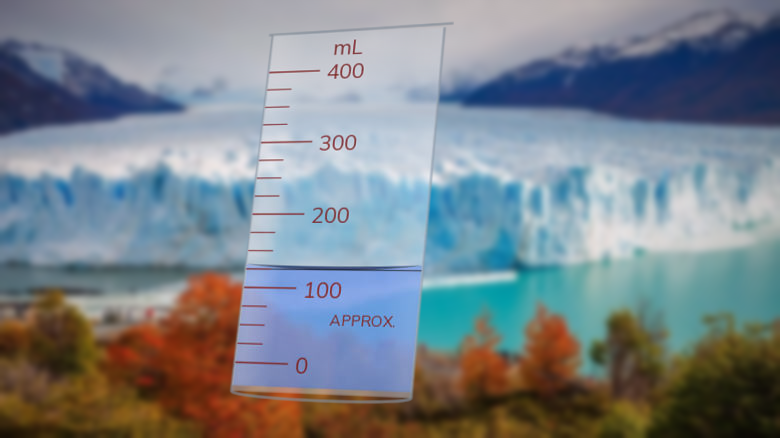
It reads 125 mL
